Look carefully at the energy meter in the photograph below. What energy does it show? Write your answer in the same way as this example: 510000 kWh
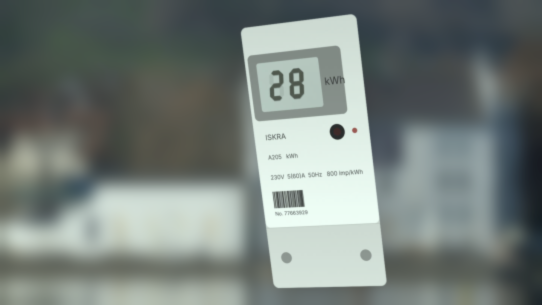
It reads 28 kWh
